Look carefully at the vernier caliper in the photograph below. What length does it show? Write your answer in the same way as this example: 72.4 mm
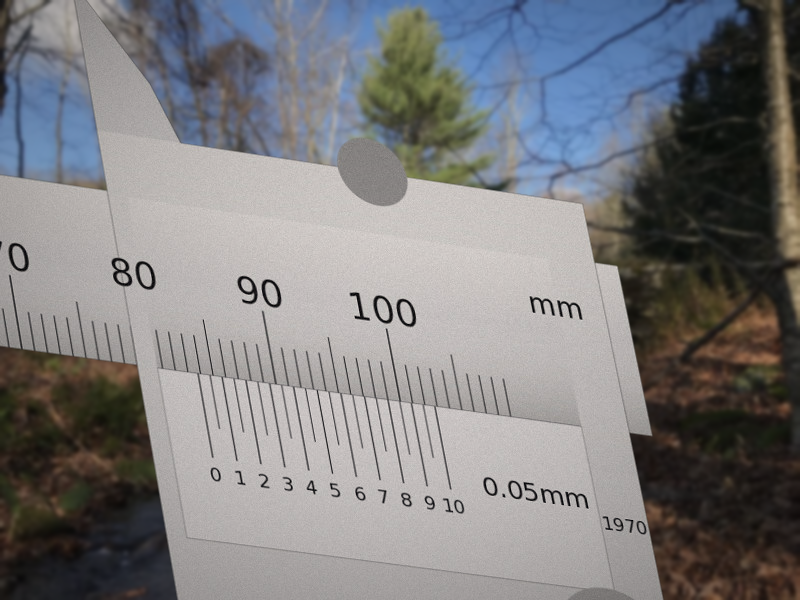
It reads 83.8 mm
